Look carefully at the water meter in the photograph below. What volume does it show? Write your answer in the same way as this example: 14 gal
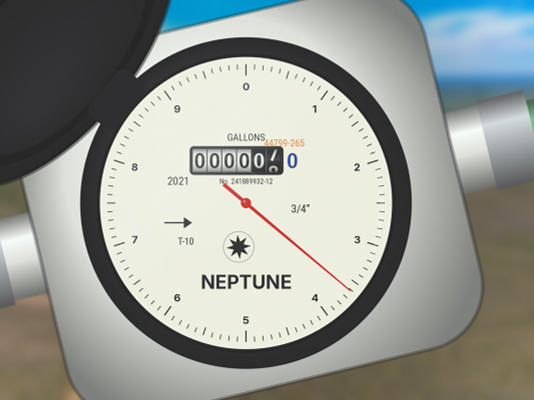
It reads 73.6 gal
